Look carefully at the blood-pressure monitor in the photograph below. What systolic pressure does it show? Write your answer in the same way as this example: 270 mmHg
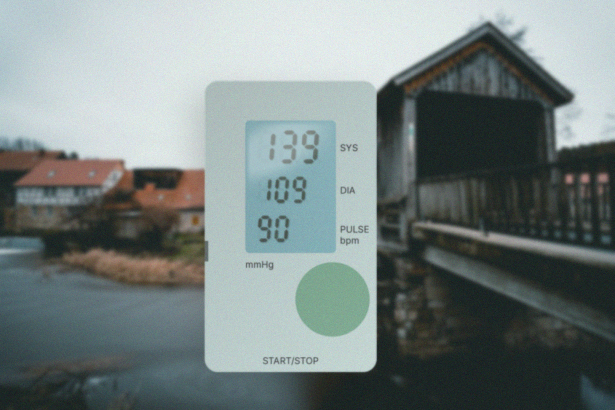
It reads 139 mmHg
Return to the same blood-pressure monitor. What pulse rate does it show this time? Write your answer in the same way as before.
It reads 90 bpm
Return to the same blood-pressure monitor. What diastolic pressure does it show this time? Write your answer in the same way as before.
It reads 109 mmHg
